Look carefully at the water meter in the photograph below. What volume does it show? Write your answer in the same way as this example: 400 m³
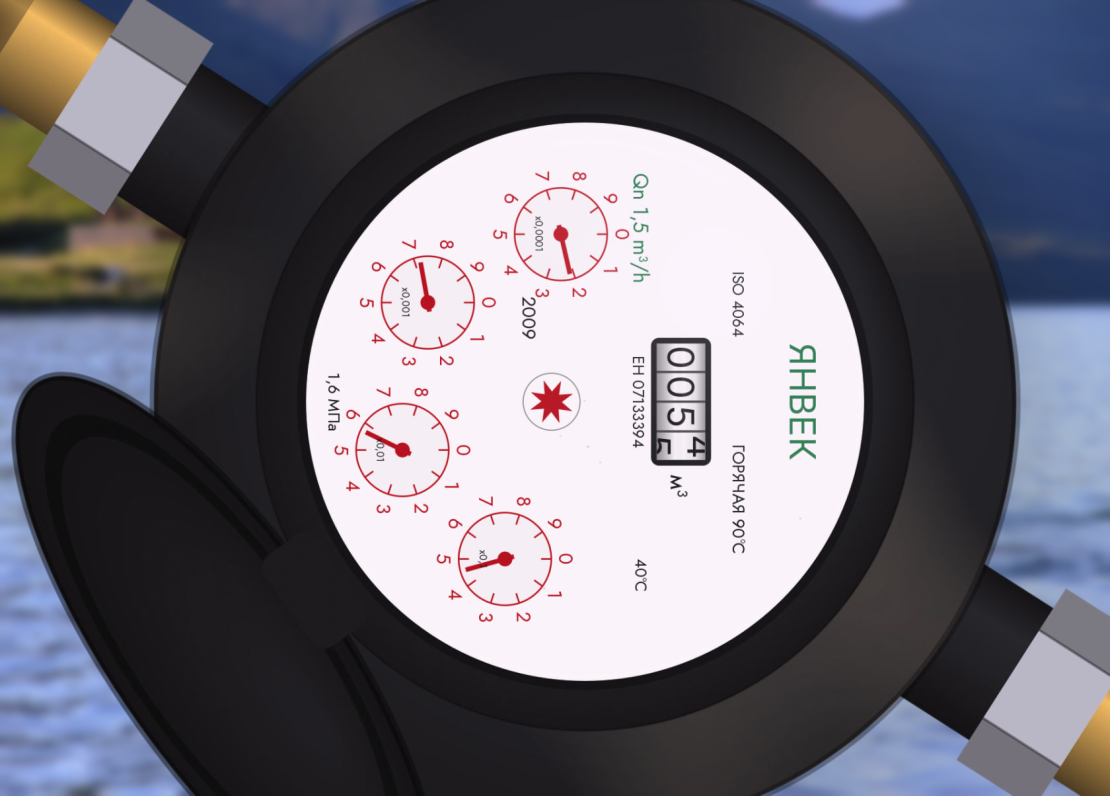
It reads 54.4572 m³
